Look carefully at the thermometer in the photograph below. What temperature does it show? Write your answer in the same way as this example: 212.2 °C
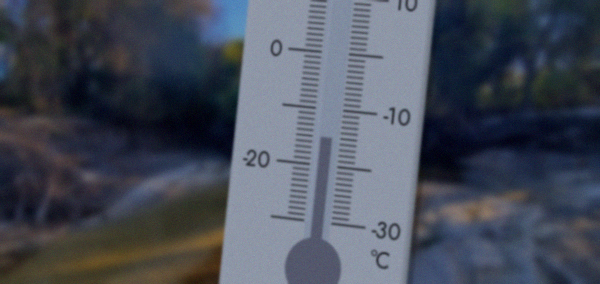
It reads -15 °C
